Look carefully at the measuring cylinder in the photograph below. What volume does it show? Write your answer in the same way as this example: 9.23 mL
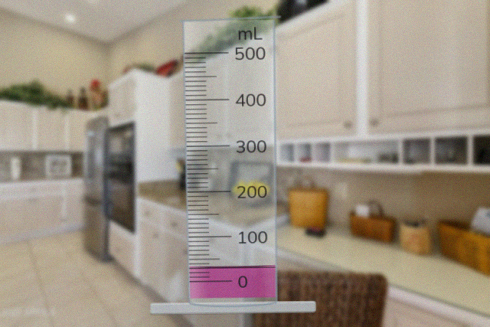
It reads 30 mL
